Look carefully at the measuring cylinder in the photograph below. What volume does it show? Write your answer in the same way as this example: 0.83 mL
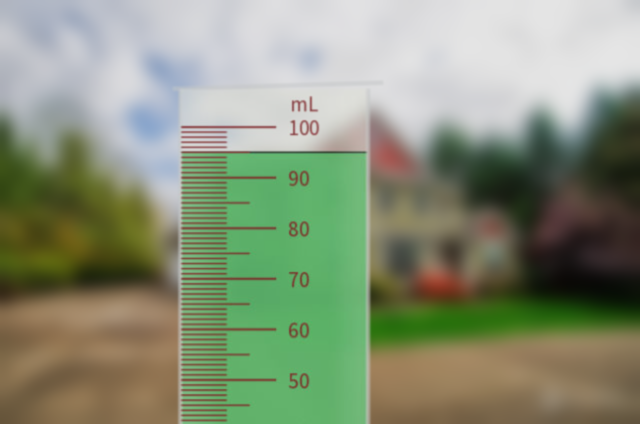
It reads 95 mL
